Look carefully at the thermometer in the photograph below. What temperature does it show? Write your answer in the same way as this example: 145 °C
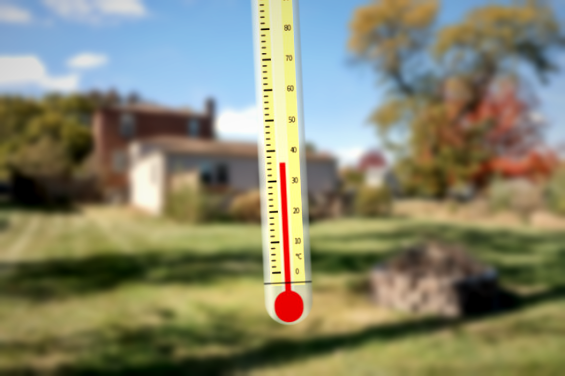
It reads 36 °C
